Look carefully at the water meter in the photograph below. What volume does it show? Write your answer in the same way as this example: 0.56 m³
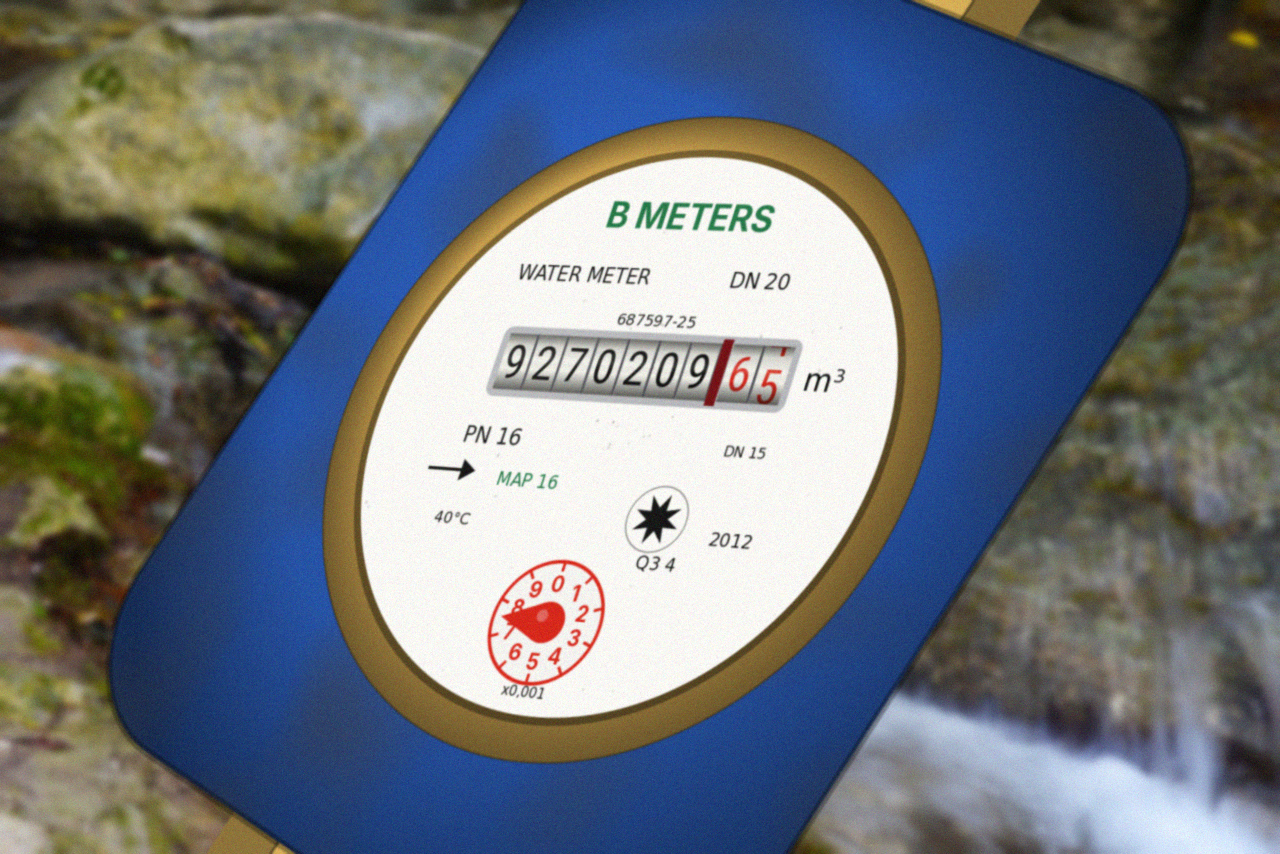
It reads 9270209.647 m³
